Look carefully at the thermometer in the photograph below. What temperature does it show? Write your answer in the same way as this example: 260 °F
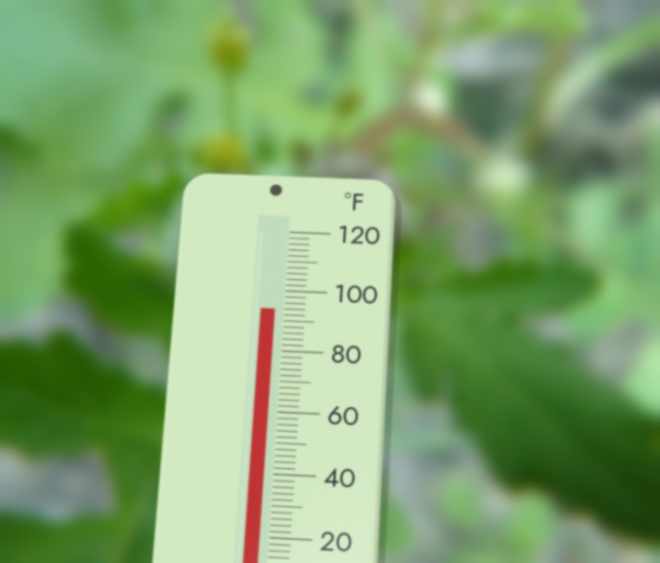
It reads 94 °F
